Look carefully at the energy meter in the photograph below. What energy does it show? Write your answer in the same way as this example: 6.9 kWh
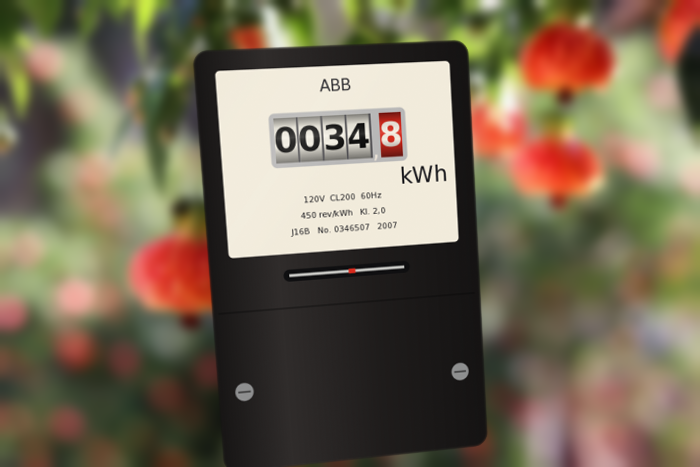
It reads 34.8 kWh
